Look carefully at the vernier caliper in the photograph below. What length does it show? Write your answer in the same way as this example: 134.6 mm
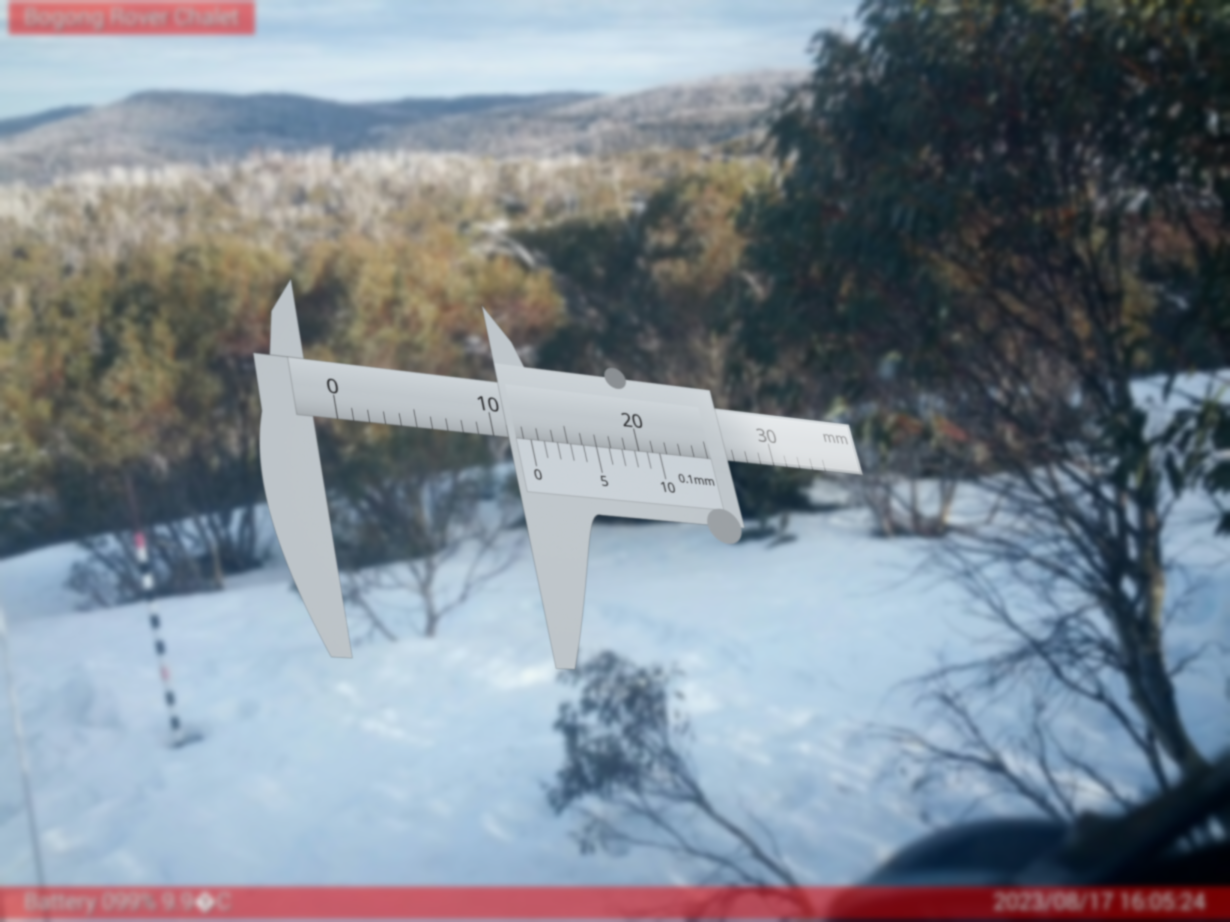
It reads 12.5 mm
